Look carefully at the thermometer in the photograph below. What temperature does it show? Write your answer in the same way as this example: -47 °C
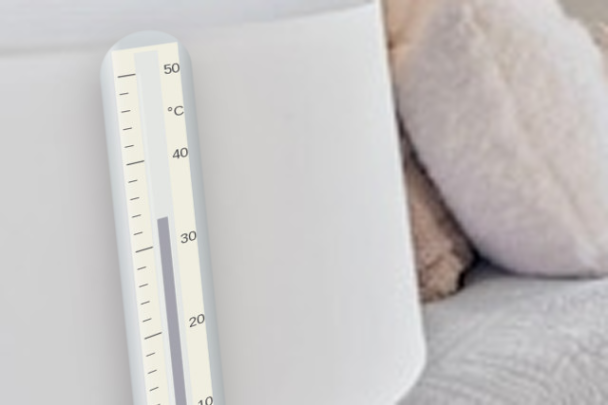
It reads 33 °C
